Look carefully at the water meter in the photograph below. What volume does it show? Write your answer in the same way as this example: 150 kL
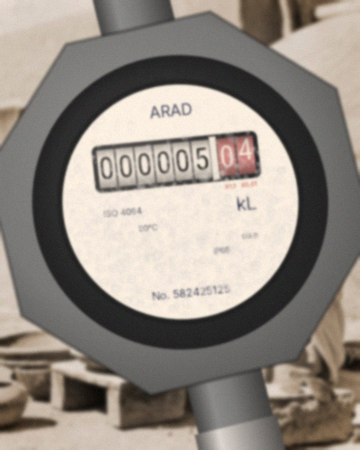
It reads 5.04 kL
